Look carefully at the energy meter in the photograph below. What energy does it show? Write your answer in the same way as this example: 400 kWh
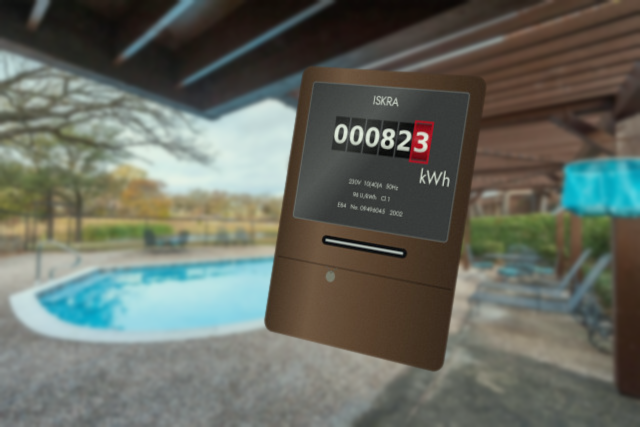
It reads 82.3 kWh
